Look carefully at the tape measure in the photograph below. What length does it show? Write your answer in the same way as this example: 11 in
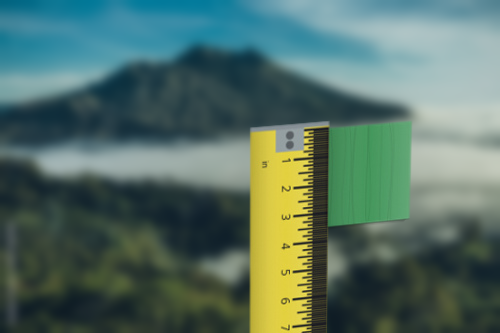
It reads 3.5 in
